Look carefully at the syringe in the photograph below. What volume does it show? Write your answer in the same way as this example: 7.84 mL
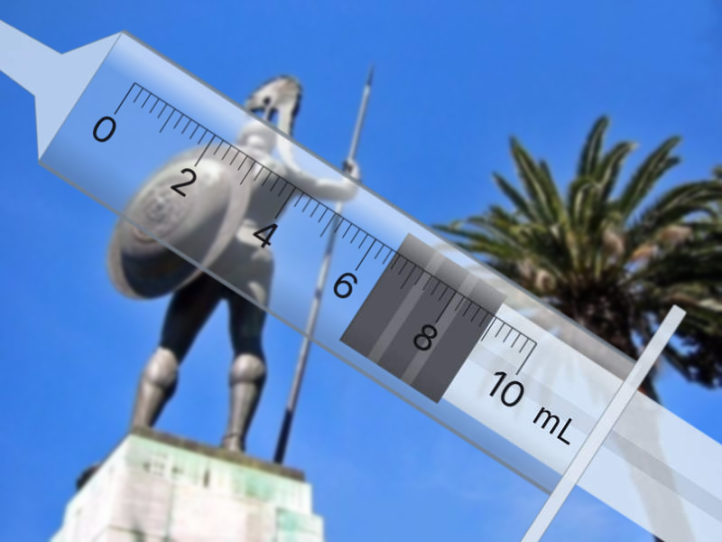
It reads 6.5 mL
